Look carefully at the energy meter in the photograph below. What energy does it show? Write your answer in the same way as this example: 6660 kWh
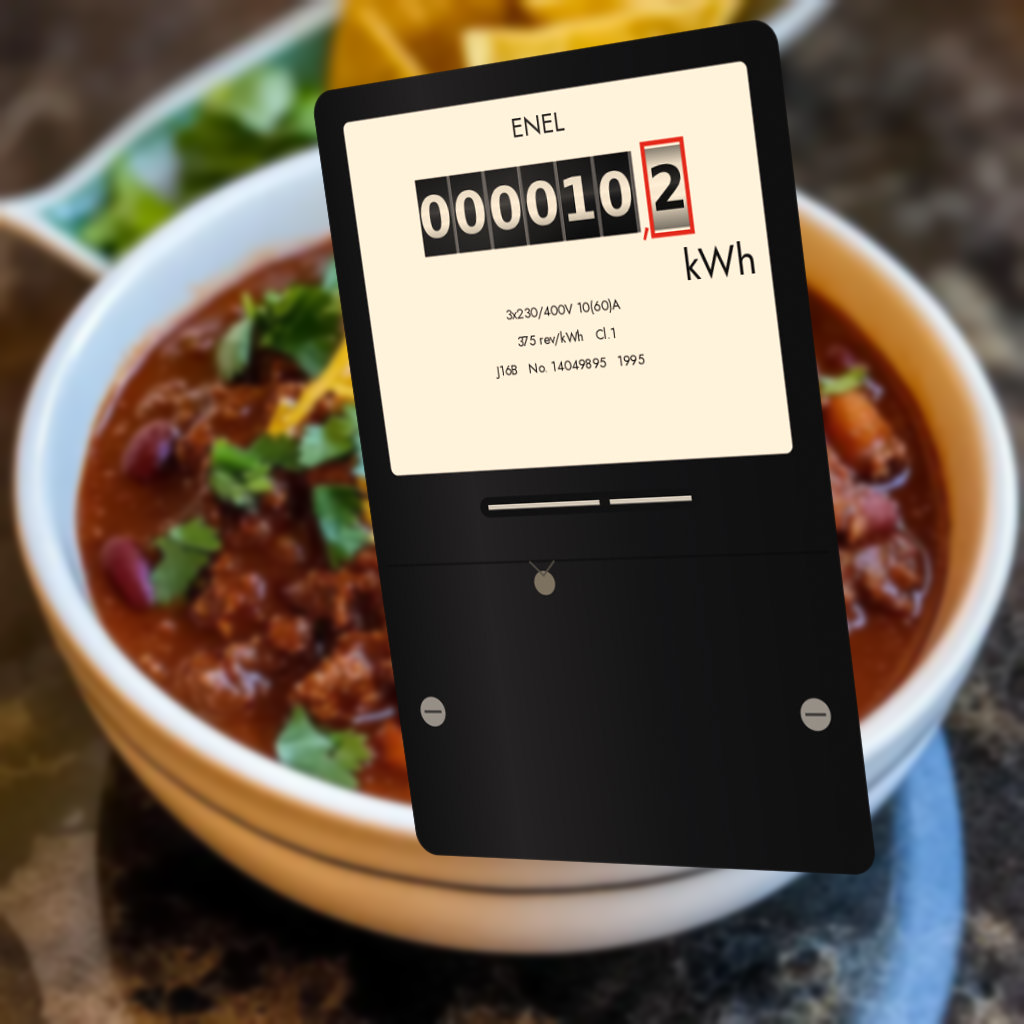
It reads 10.2 kWh
